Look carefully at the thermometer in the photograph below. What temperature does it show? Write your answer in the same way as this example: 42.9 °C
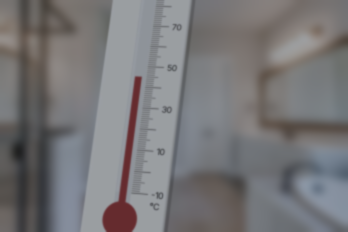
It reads 45 °C
